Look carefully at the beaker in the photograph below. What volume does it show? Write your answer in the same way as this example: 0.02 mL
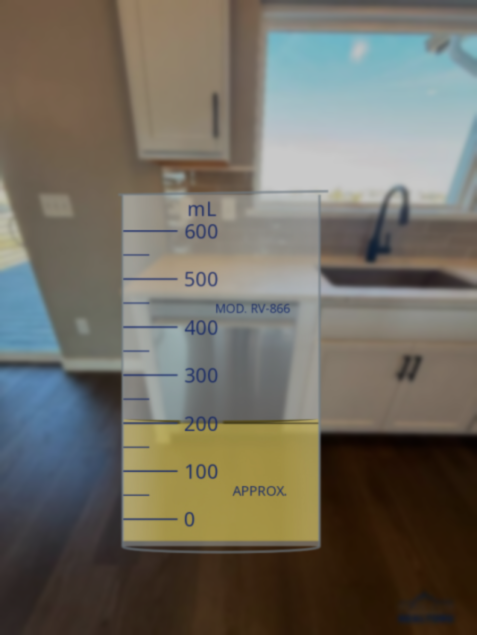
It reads 200 mL
